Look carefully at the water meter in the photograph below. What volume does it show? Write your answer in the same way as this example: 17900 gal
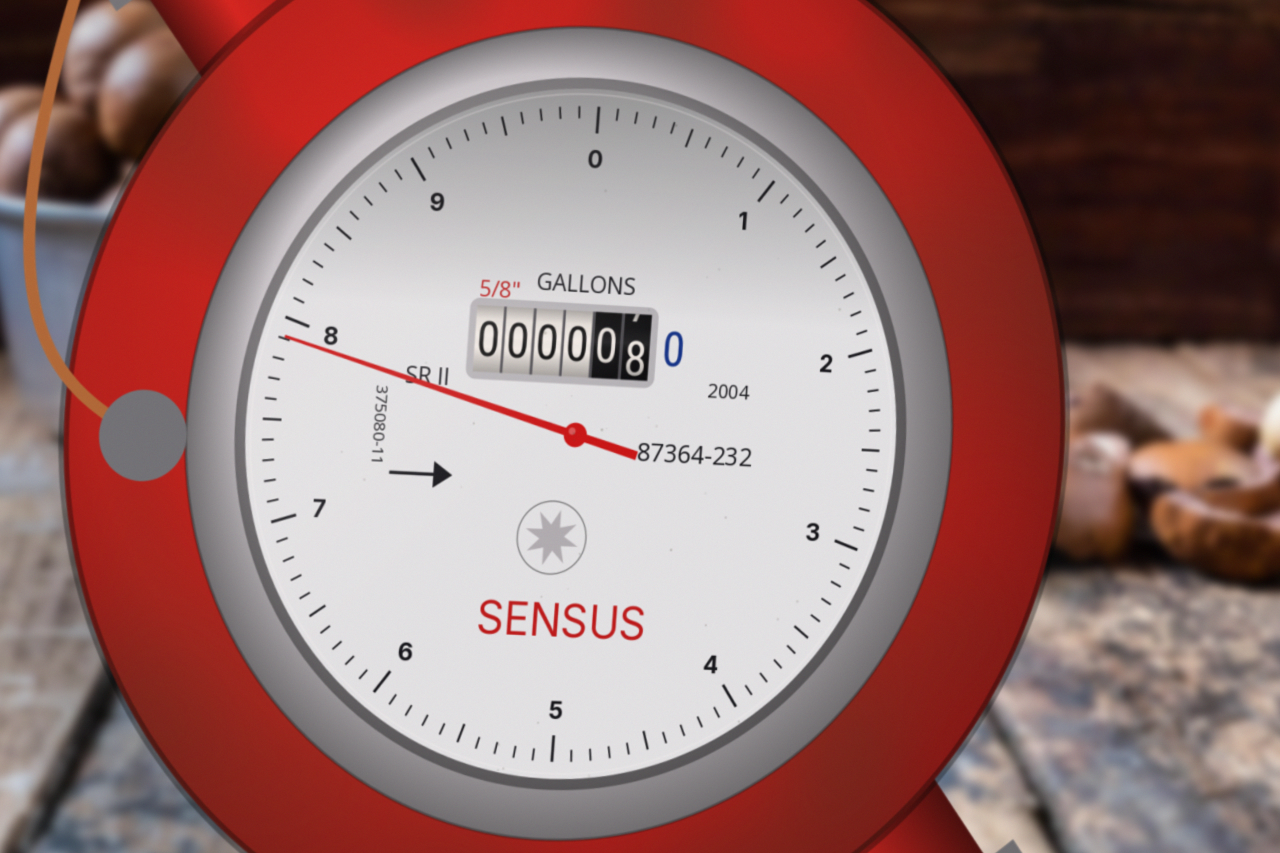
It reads 77.9 gal
